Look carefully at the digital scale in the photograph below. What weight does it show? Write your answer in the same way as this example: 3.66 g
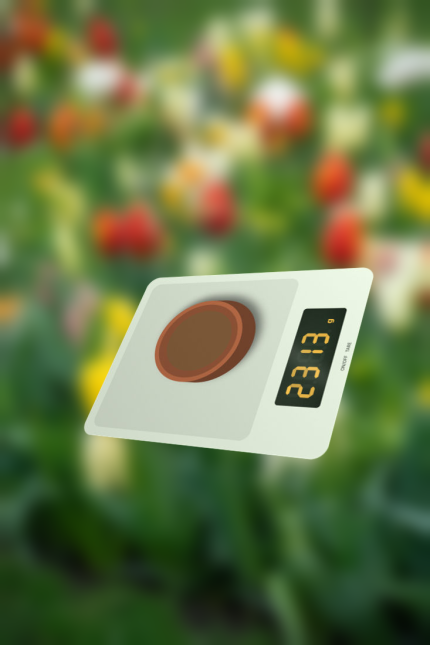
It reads 2313 g
